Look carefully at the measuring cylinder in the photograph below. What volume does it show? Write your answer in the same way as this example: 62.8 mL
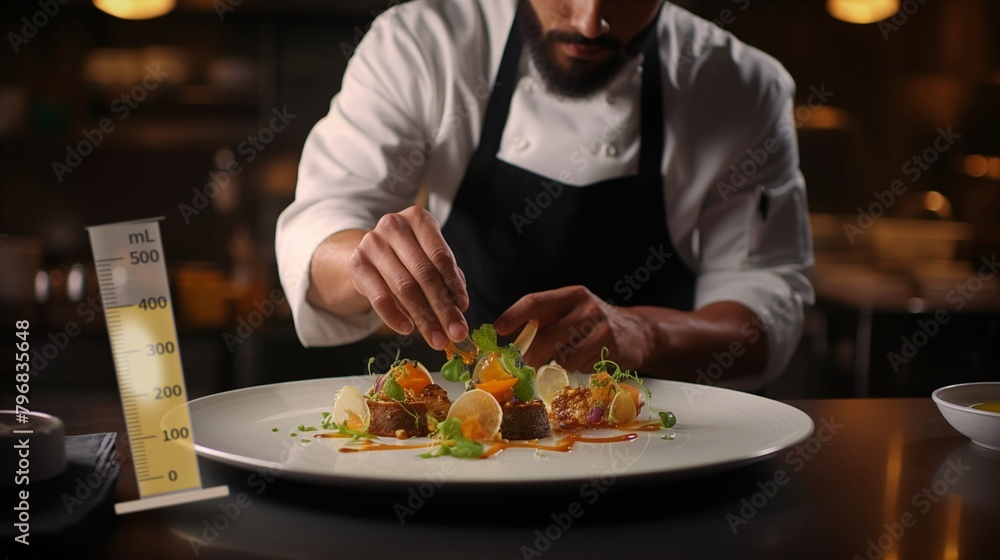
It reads 400 mL
